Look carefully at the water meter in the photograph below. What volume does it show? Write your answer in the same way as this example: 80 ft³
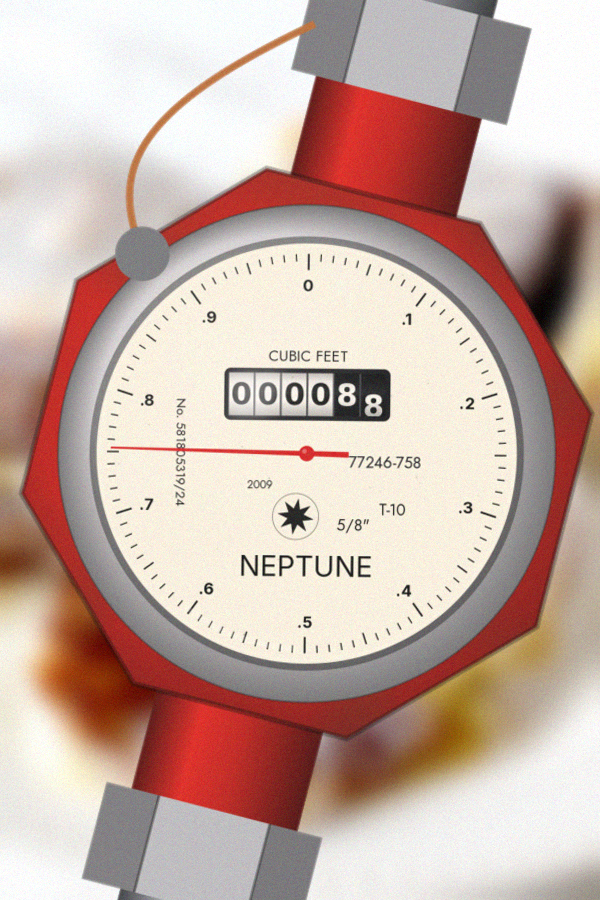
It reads 87.75 ft³
